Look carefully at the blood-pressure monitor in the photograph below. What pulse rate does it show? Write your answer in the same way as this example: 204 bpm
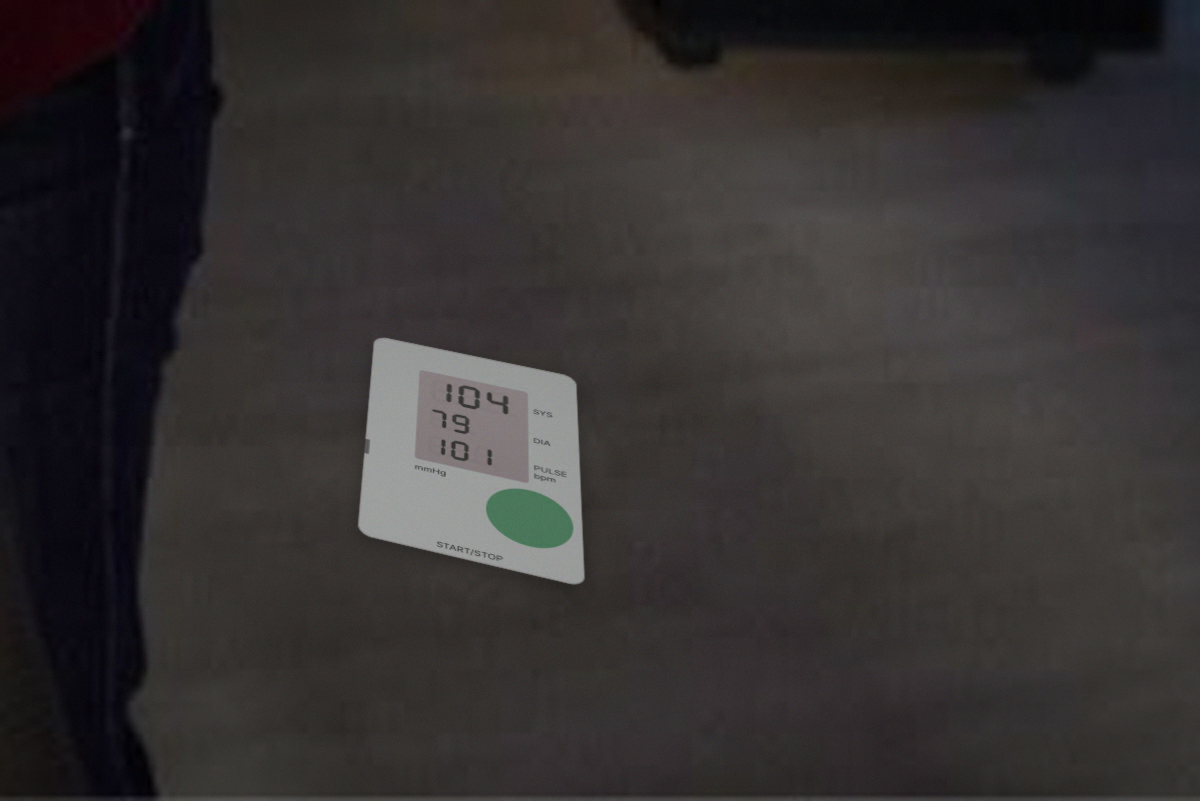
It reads 101 bpm
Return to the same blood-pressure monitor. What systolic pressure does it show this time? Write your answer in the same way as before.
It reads 104 mmHg
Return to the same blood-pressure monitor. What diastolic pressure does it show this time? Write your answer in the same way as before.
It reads 79 mmHg
